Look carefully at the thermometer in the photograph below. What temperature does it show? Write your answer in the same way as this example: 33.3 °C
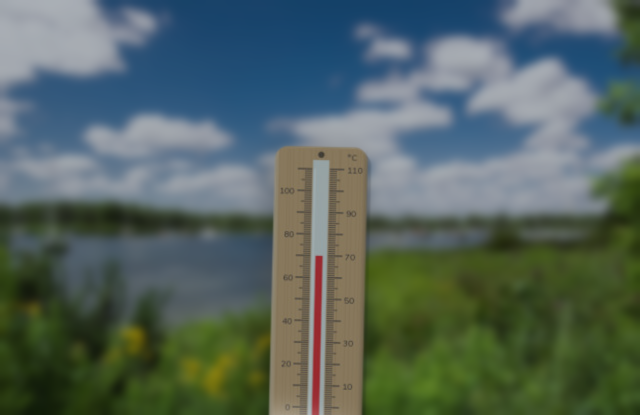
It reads 70 °C
